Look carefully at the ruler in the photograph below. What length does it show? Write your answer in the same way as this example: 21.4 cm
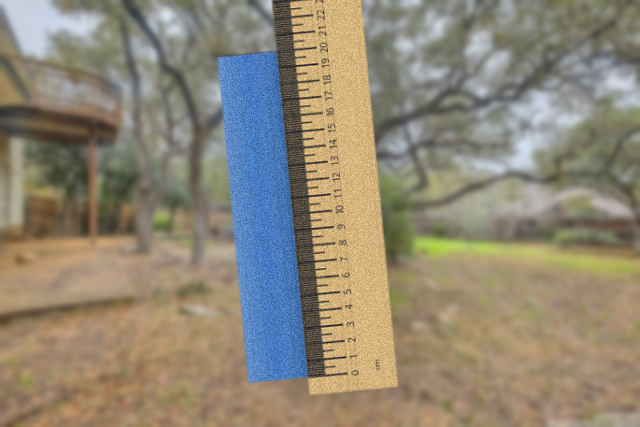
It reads 20 cm
